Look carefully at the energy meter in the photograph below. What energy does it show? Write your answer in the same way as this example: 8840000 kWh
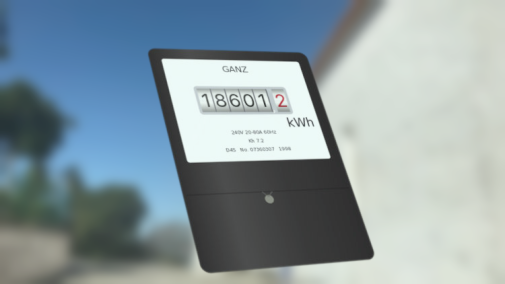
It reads 18601.2 kWh
